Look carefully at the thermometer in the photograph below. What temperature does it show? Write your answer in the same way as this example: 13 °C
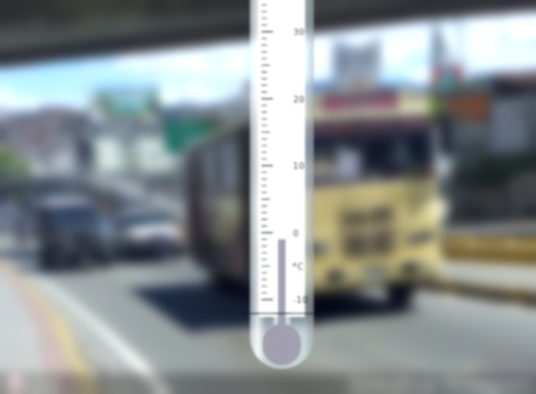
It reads -1 °C
